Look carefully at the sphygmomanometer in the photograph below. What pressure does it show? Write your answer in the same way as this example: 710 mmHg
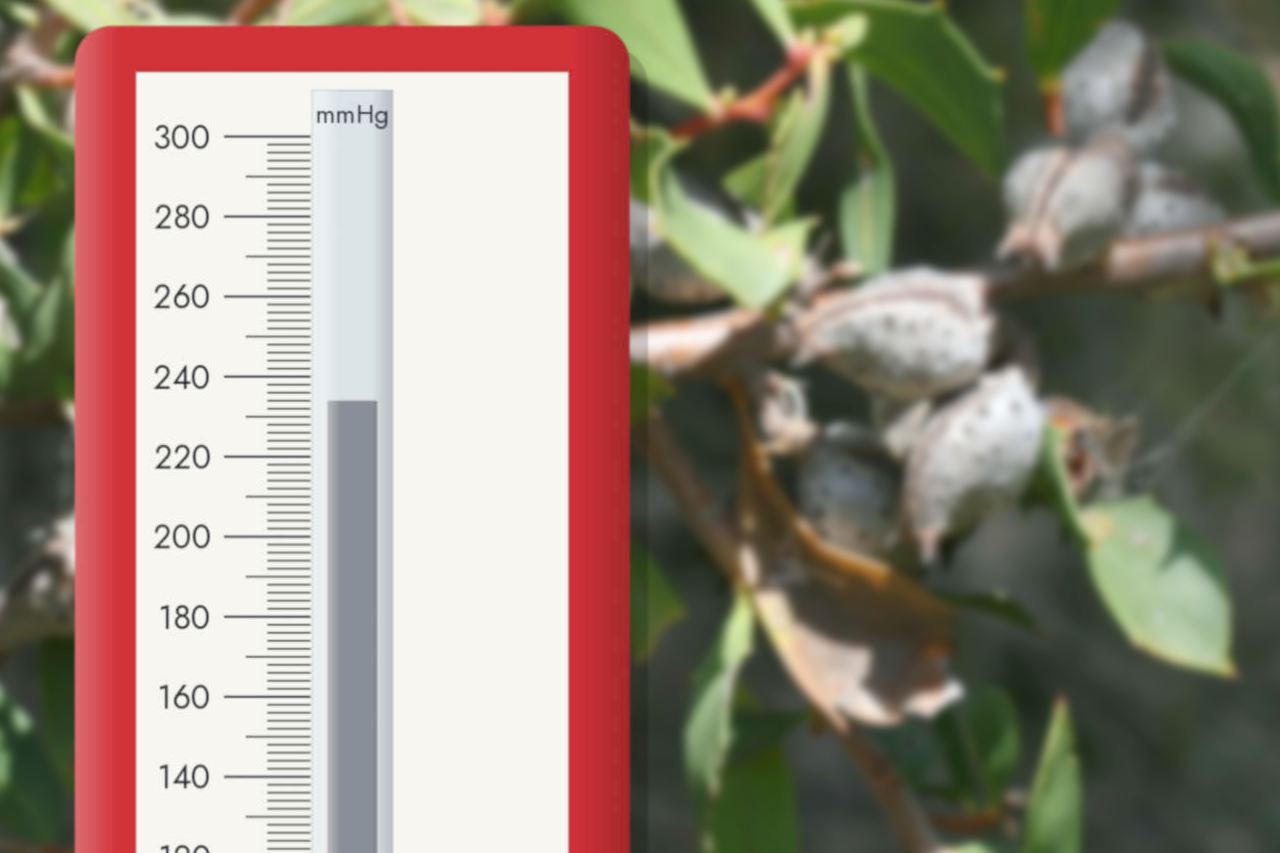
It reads 234 mmHg
